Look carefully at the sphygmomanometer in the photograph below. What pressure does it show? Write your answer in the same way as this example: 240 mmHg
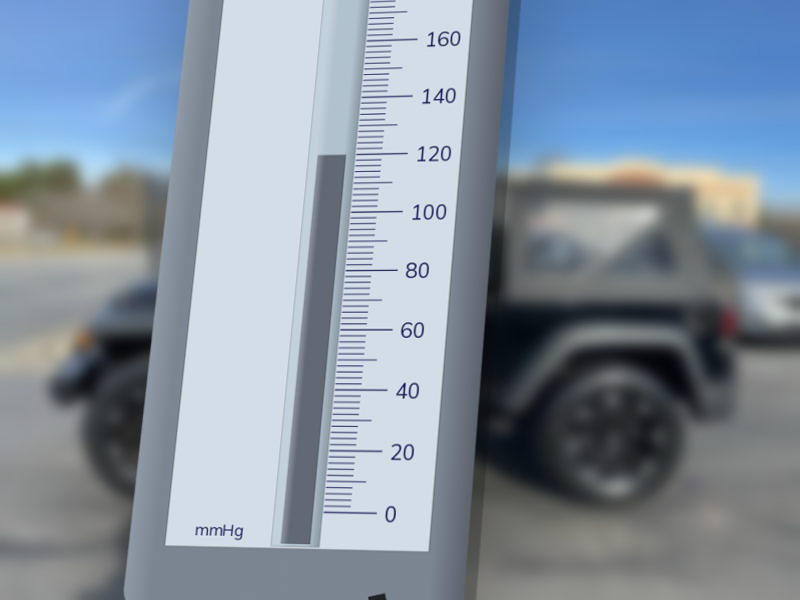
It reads 120 mmHg
